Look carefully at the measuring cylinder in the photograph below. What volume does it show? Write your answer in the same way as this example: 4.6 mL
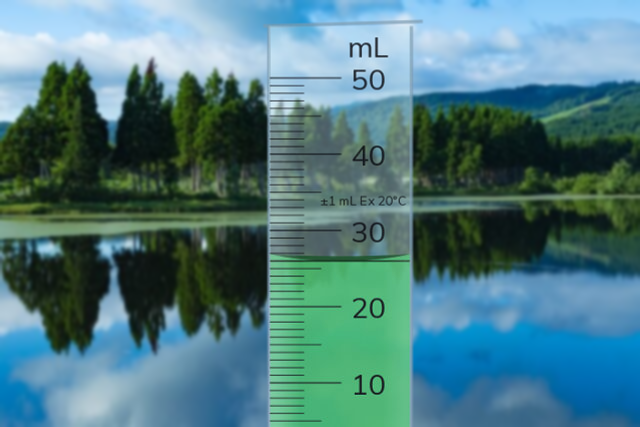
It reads 26 mL
